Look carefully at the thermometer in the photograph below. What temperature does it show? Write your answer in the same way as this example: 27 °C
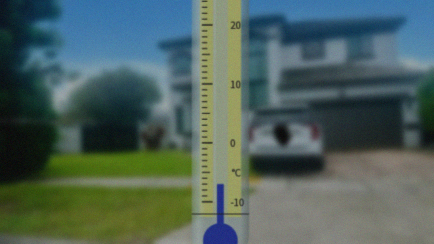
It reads -7 °C
